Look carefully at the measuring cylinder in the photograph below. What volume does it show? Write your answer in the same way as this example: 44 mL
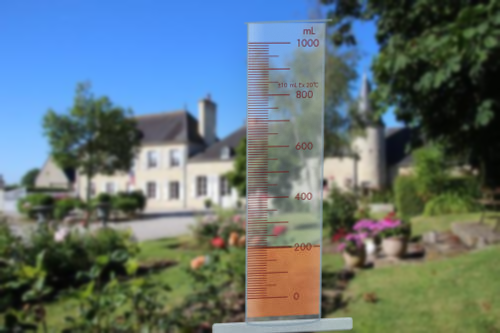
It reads 200 mL
